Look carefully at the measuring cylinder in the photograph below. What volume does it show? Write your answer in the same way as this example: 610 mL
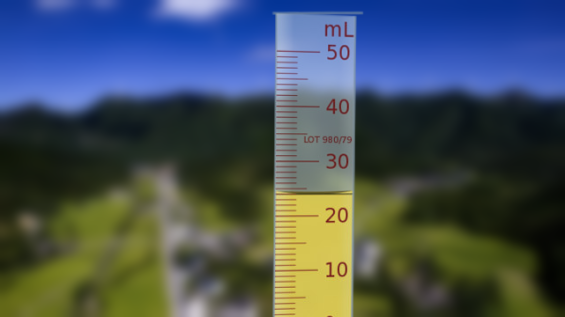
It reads 24 mL
